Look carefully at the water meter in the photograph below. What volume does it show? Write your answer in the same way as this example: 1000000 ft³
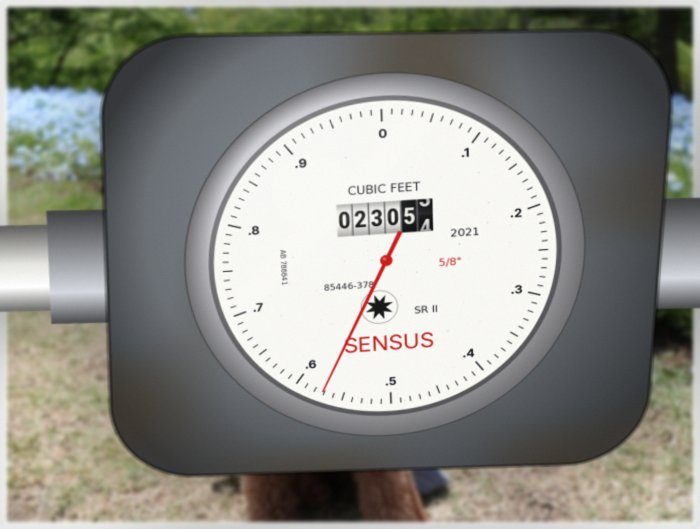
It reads 23053.57 ft³
